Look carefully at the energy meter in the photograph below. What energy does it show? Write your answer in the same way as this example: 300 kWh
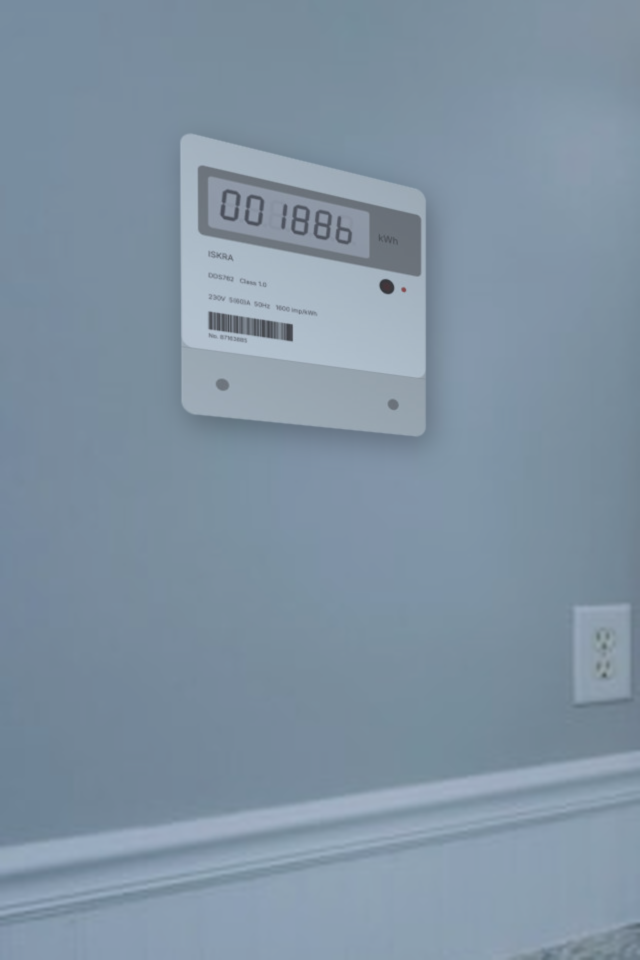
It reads 1886 kWh
